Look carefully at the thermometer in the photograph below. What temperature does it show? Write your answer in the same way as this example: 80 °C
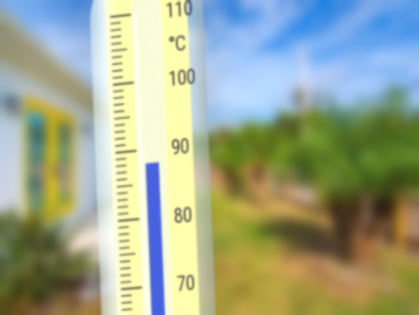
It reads 88 °C
